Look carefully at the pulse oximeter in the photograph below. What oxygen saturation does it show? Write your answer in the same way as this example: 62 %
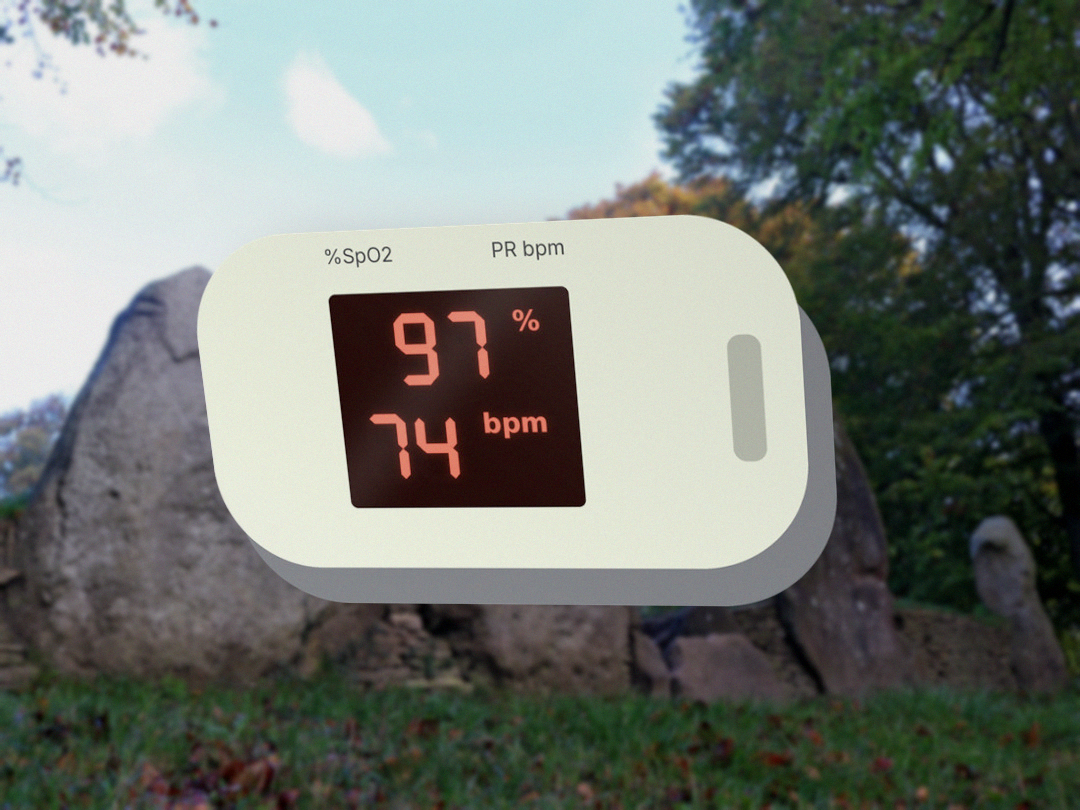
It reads 97 %
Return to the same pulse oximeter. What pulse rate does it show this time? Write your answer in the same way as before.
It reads 74 bpm
